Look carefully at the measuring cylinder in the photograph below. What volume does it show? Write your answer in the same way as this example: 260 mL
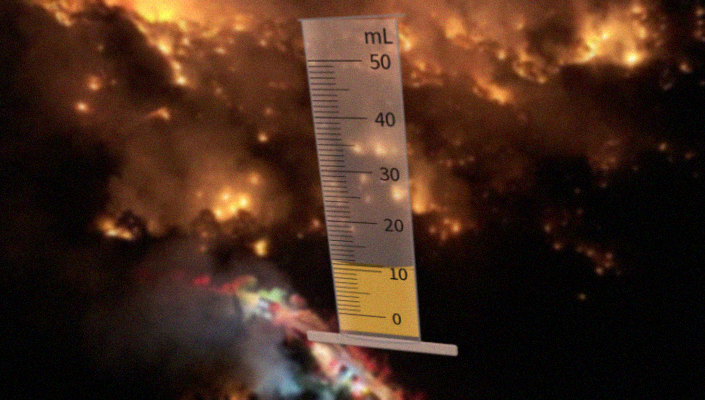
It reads 11 mL
